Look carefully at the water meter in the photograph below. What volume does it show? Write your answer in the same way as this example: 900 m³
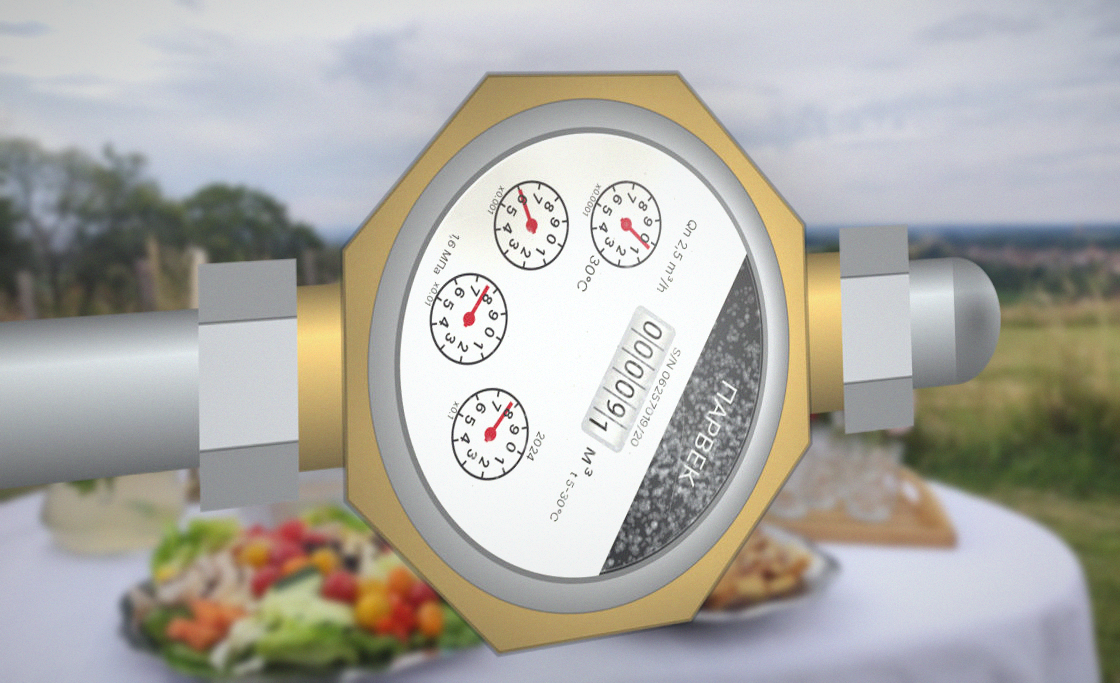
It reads 90.7760 m³
